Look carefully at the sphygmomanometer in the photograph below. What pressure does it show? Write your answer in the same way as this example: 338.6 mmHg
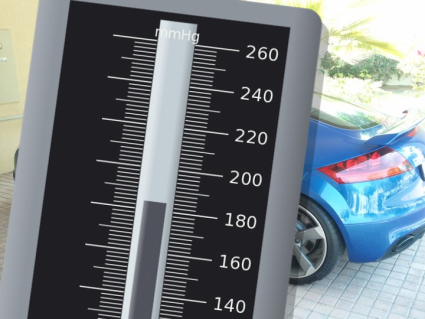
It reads 184 mmHg
